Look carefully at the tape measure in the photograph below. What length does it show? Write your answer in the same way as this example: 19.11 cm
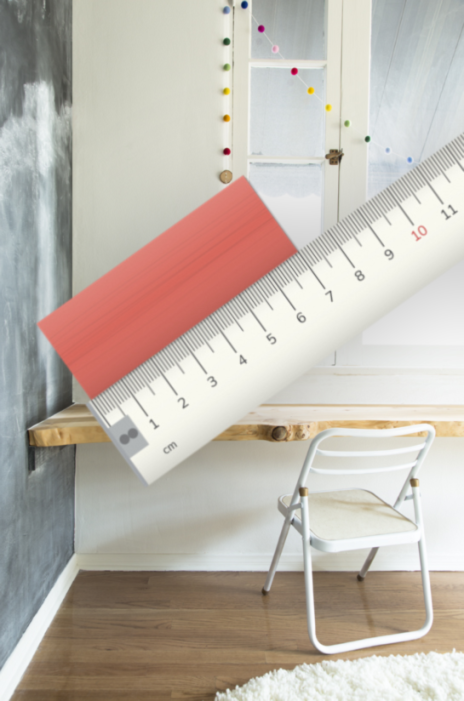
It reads 7 cm
